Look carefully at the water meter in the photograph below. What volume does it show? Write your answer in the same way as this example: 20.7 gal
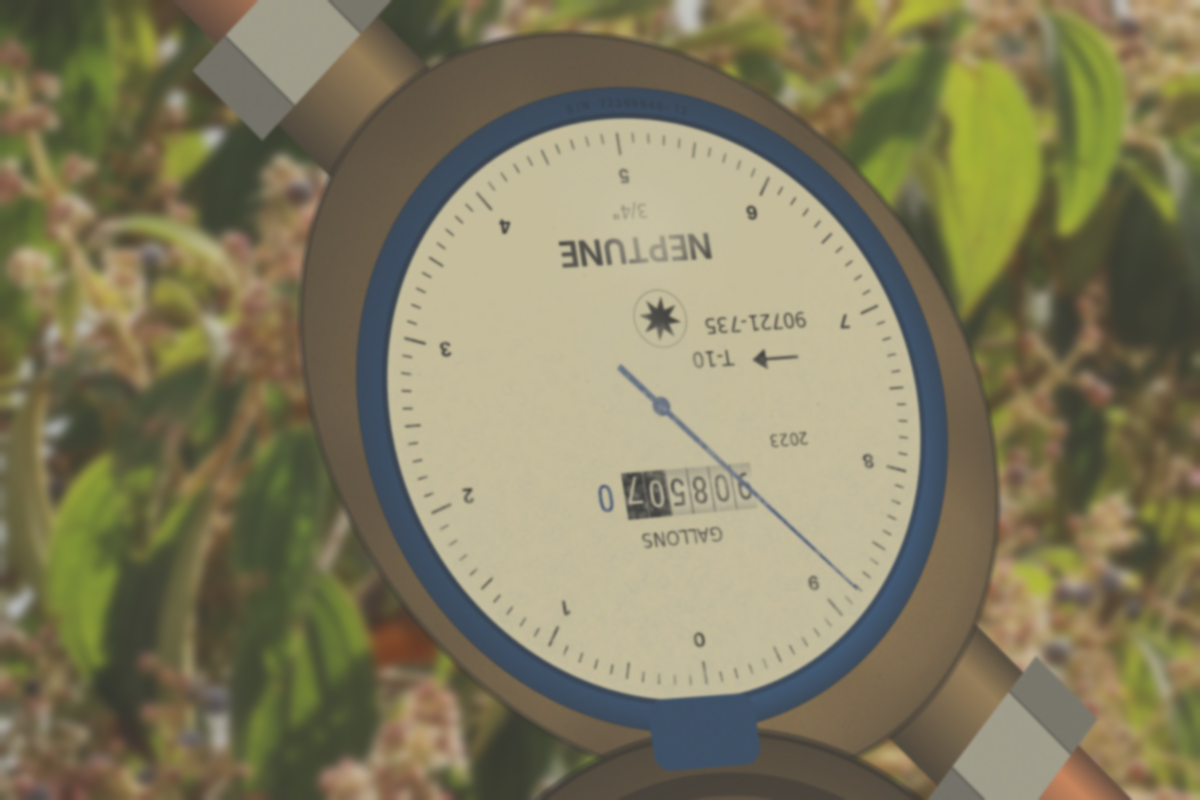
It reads 9085068.8 gal
